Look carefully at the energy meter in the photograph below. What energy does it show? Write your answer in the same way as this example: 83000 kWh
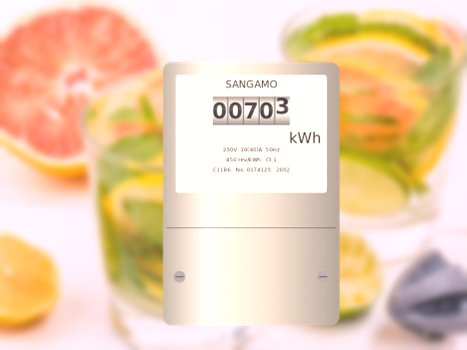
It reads 703 kWh
